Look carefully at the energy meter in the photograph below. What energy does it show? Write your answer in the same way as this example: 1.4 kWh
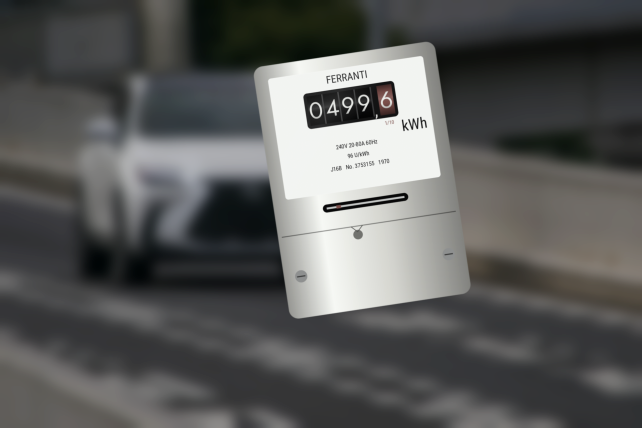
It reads 499.6 kWh
